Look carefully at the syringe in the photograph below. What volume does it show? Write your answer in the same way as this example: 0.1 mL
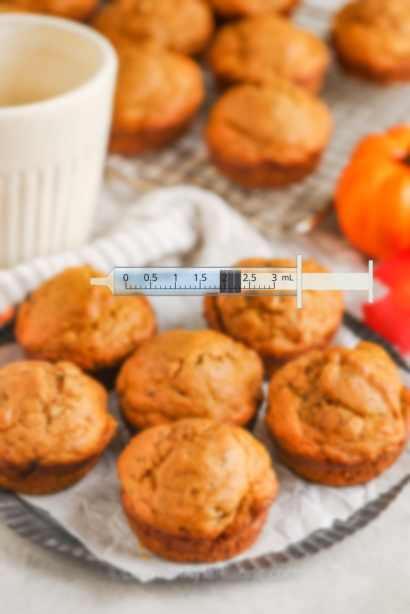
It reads 1.9 mL
